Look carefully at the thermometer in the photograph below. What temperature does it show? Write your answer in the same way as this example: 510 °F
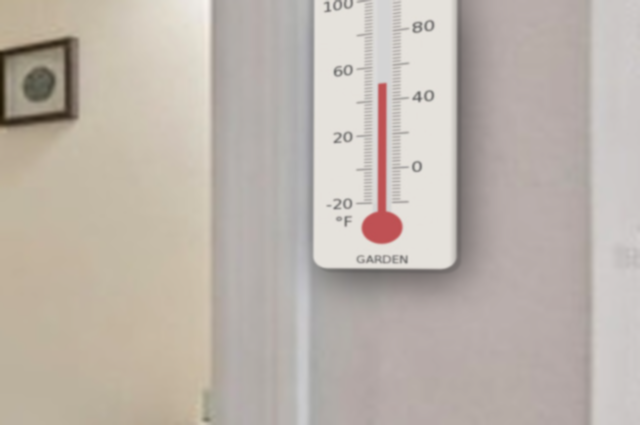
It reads 50 °F
